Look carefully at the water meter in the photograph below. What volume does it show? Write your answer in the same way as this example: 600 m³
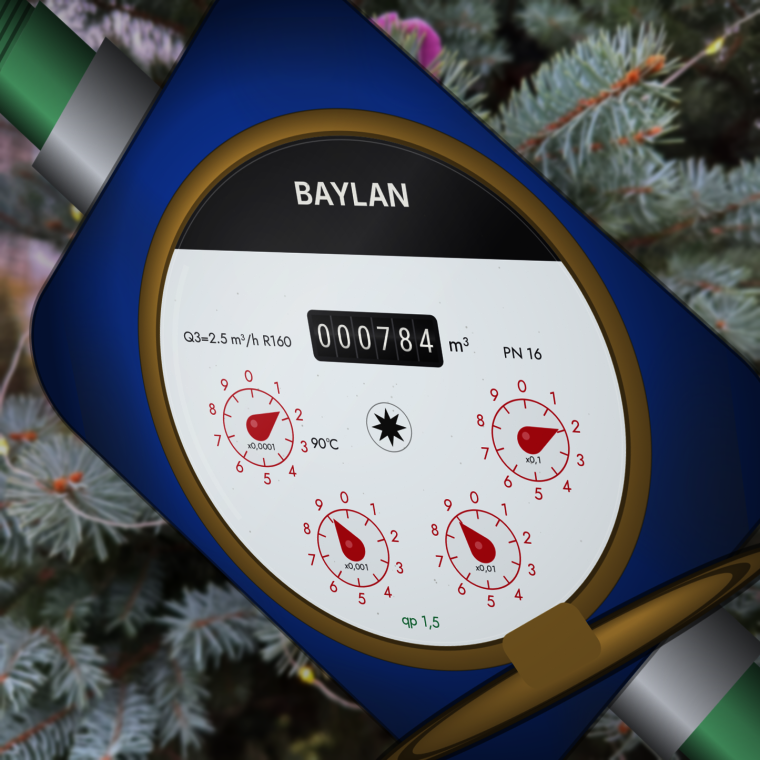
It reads 784.1891 m³
